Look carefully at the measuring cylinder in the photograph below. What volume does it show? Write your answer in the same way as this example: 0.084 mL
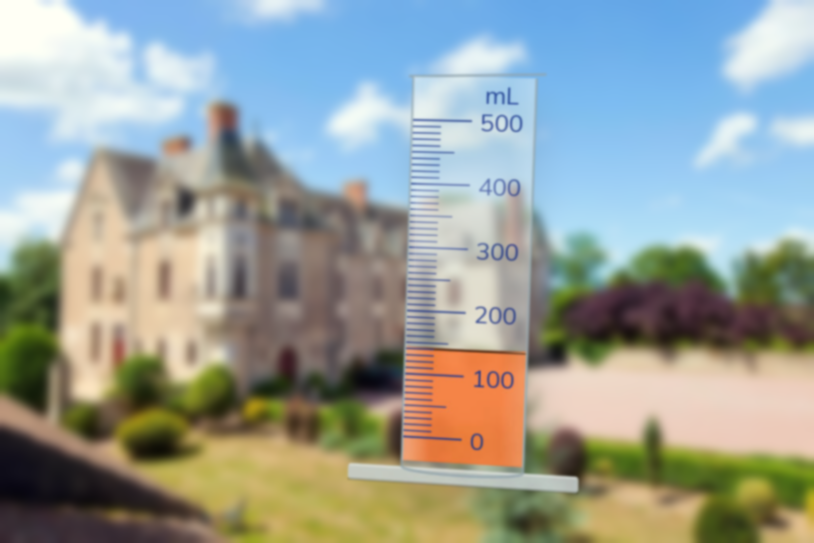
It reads 140 mL
